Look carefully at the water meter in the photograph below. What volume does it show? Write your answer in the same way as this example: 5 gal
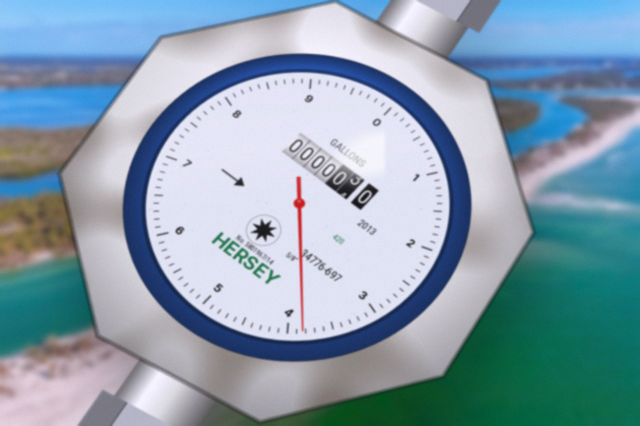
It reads 33.8 gal
